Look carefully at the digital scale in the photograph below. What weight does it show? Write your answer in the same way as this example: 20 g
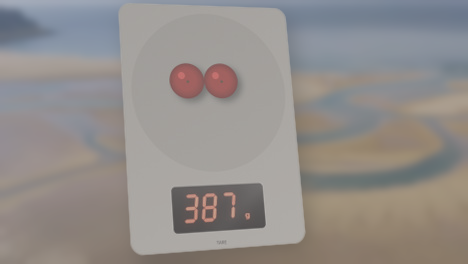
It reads 387 g
